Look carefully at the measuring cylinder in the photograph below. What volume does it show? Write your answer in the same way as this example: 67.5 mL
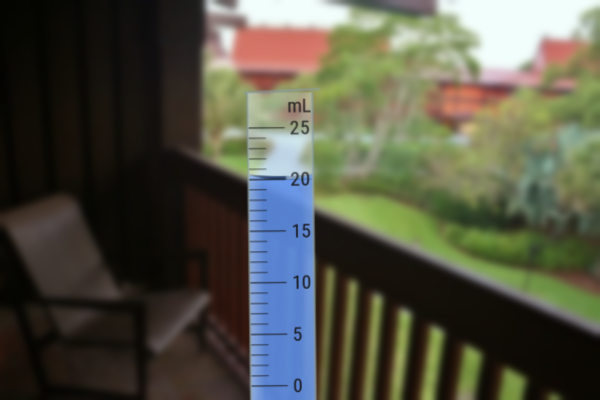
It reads 20 mL
